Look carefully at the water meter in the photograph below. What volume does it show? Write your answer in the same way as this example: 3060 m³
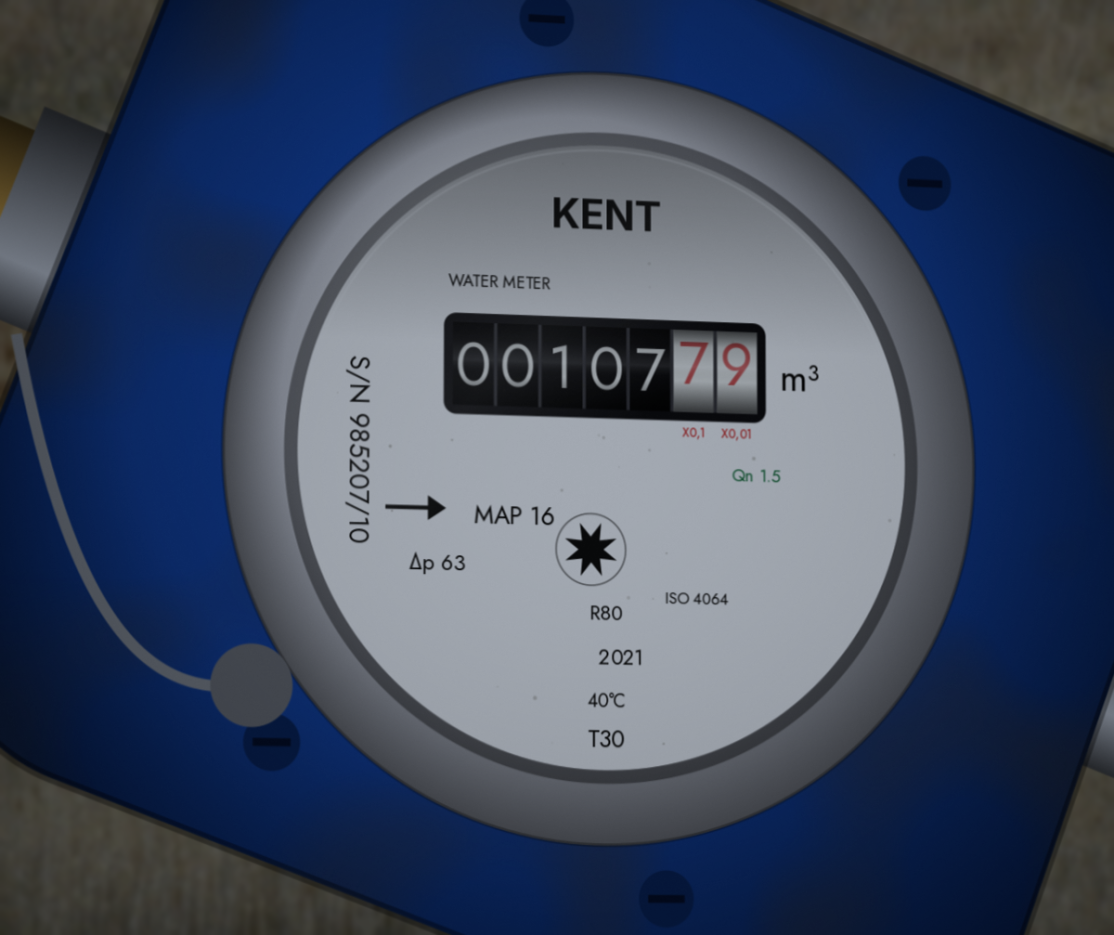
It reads 107.79 m³
